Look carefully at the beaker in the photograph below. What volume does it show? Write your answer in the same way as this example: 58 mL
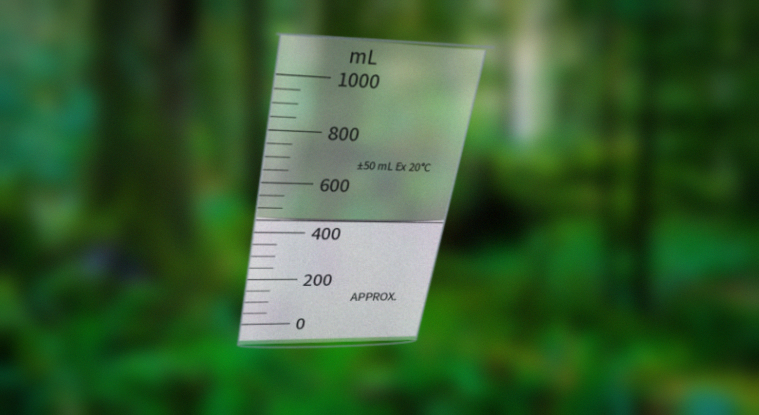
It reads 450 mL
